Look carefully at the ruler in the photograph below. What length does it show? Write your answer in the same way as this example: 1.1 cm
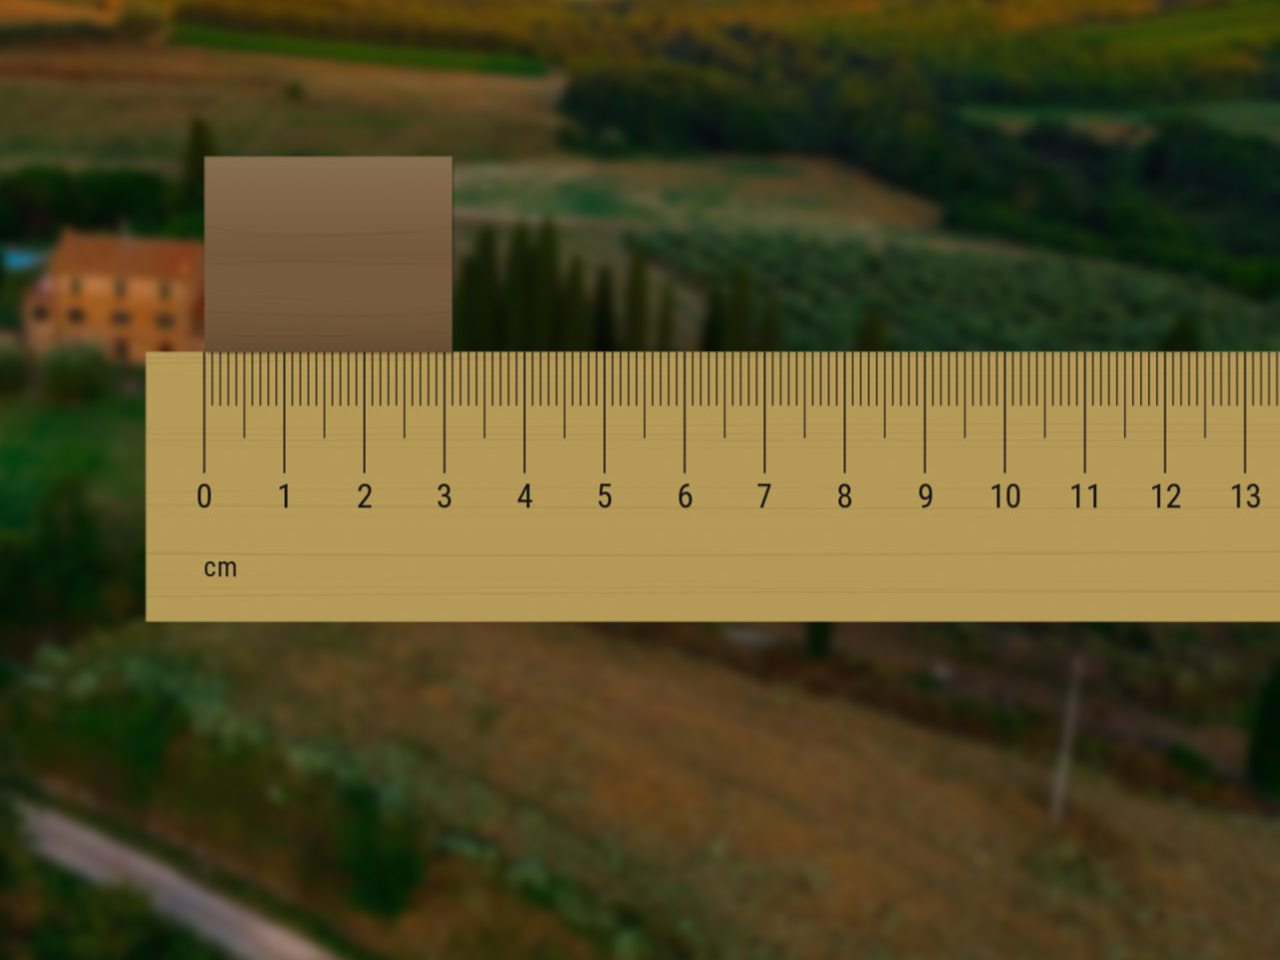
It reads 3.1 cm
